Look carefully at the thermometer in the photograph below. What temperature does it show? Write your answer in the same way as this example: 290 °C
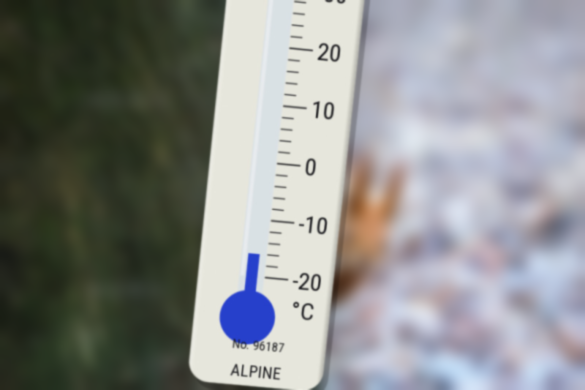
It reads -16 °C
